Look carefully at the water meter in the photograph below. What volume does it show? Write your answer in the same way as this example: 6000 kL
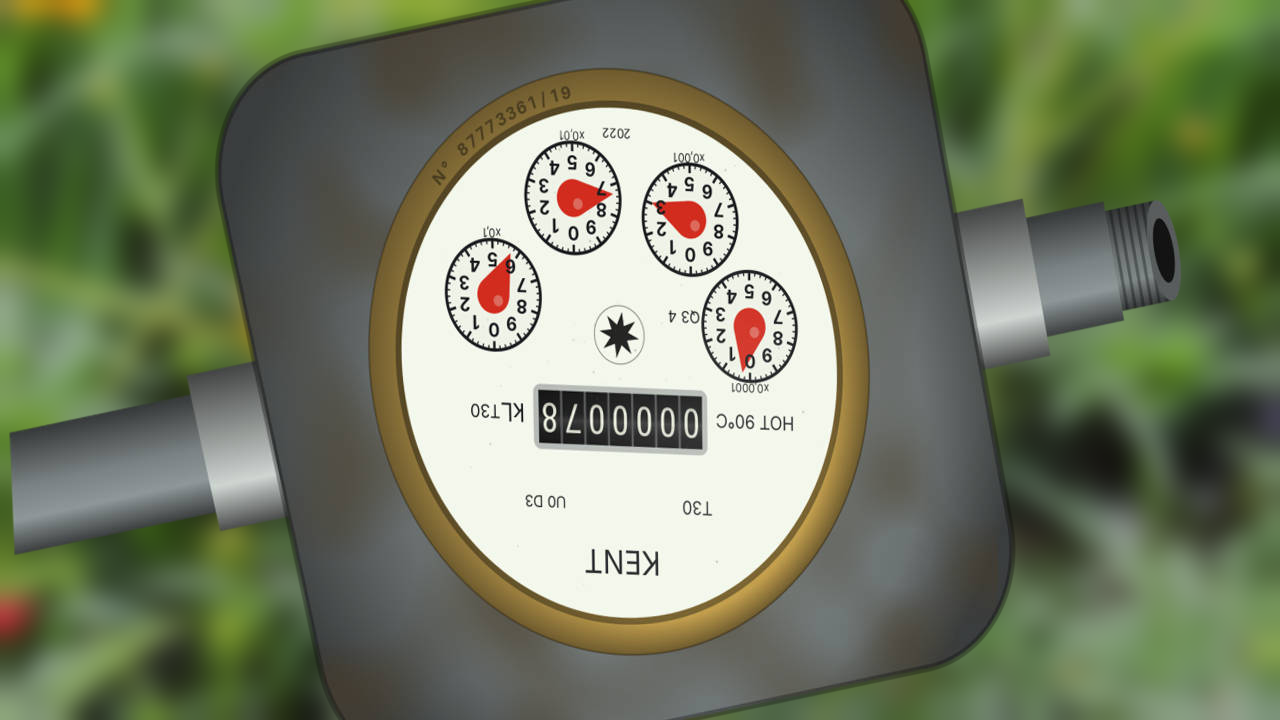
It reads 78.5730 kL
